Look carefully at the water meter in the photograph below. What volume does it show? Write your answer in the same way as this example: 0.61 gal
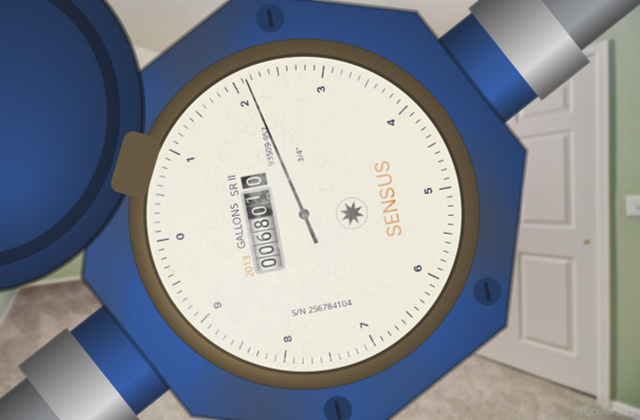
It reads 68012.1 gal
